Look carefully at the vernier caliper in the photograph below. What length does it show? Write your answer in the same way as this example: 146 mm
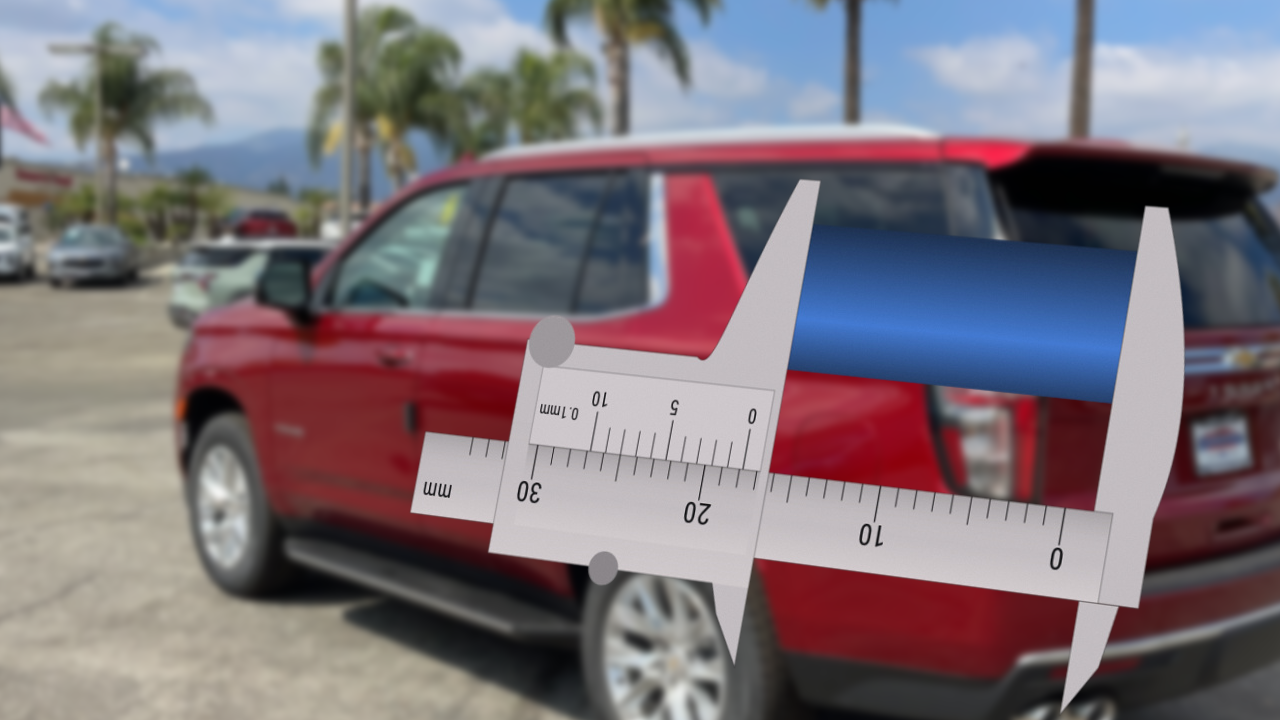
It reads 17.8 mm
